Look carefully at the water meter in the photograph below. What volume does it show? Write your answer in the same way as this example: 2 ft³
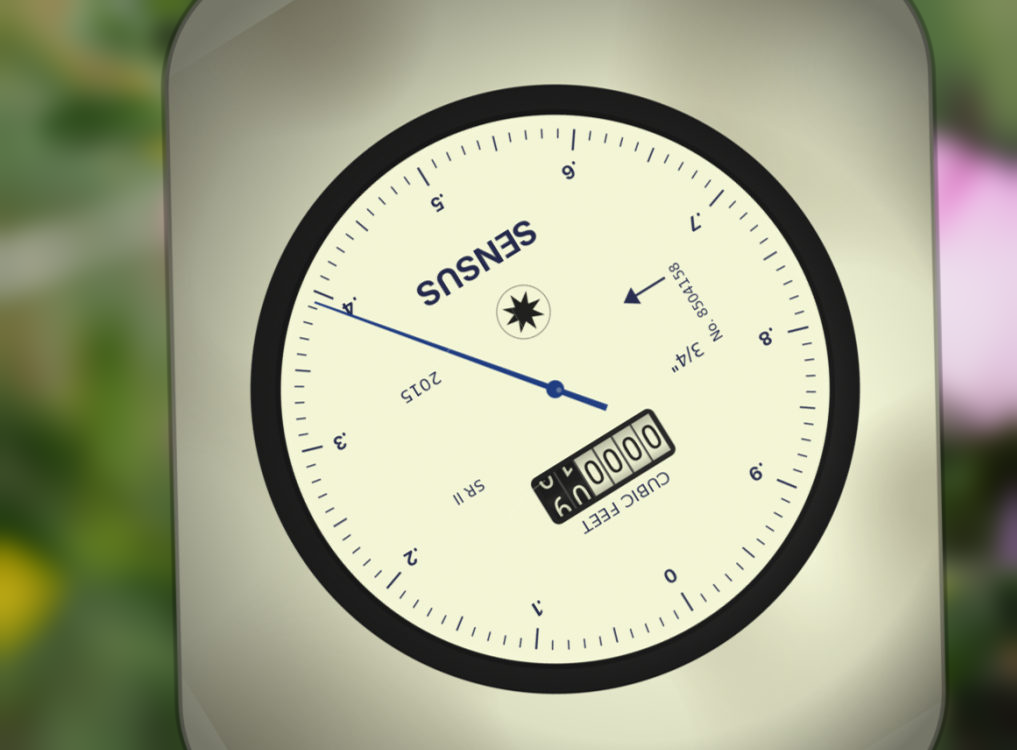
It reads 9.39 ft³
